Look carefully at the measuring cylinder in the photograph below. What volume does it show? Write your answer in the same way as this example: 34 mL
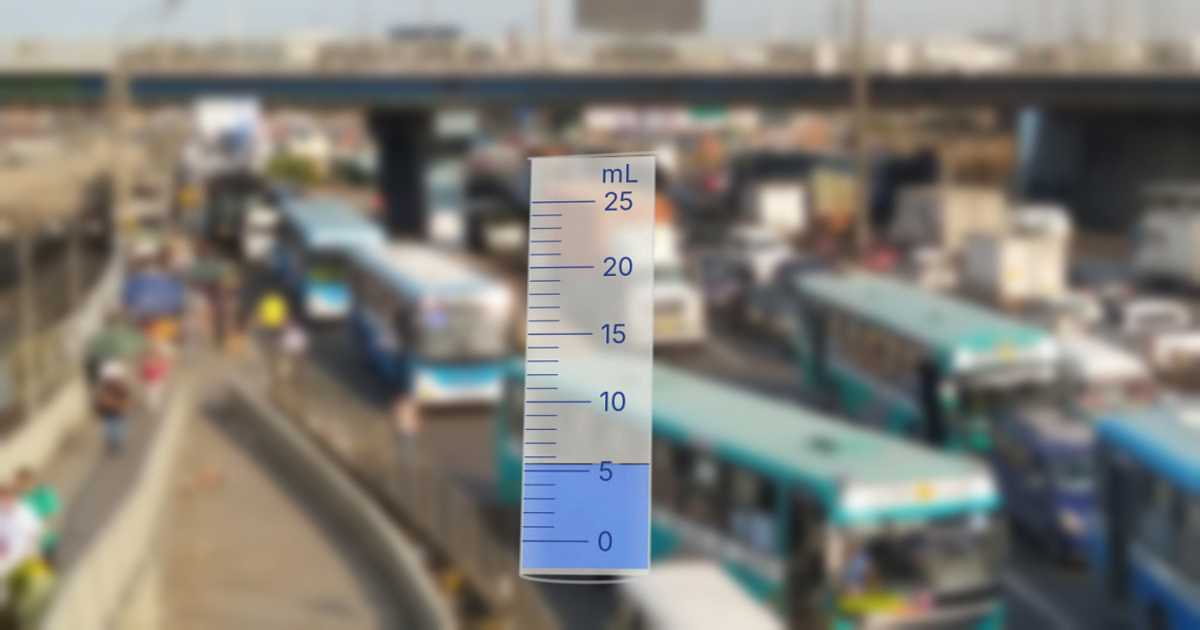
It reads 5.5 mL
